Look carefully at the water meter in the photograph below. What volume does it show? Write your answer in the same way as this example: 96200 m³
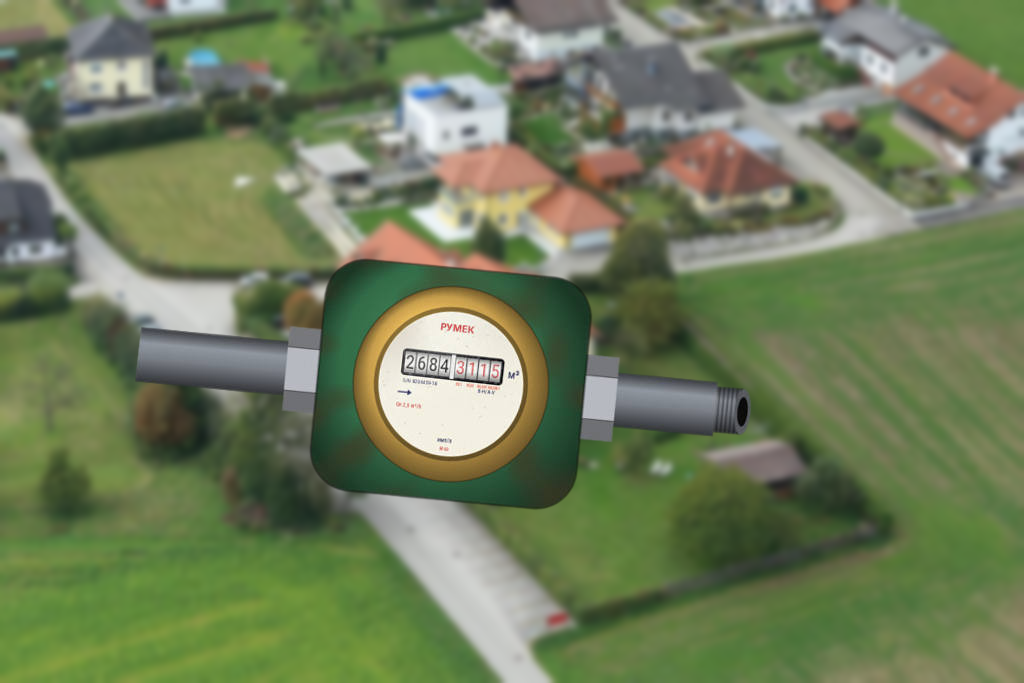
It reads 2684.3115 m³
